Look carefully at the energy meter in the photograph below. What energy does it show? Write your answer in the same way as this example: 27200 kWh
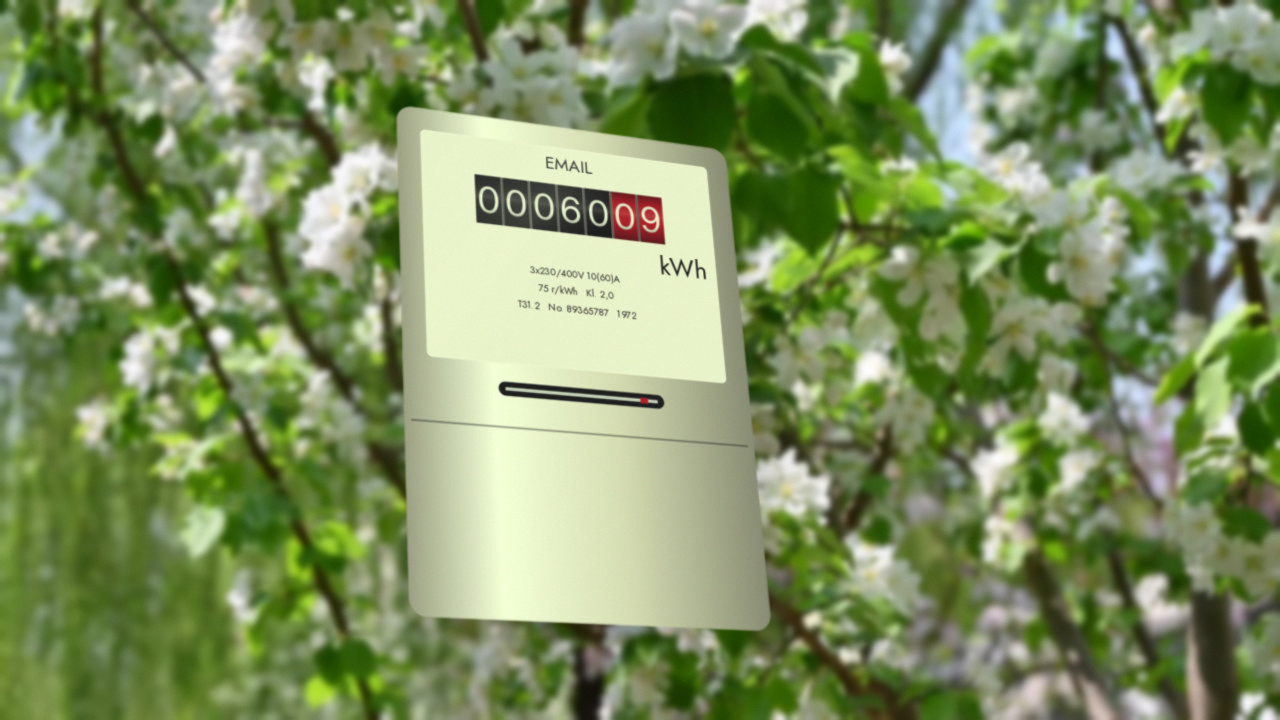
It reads 60.09 kWh
